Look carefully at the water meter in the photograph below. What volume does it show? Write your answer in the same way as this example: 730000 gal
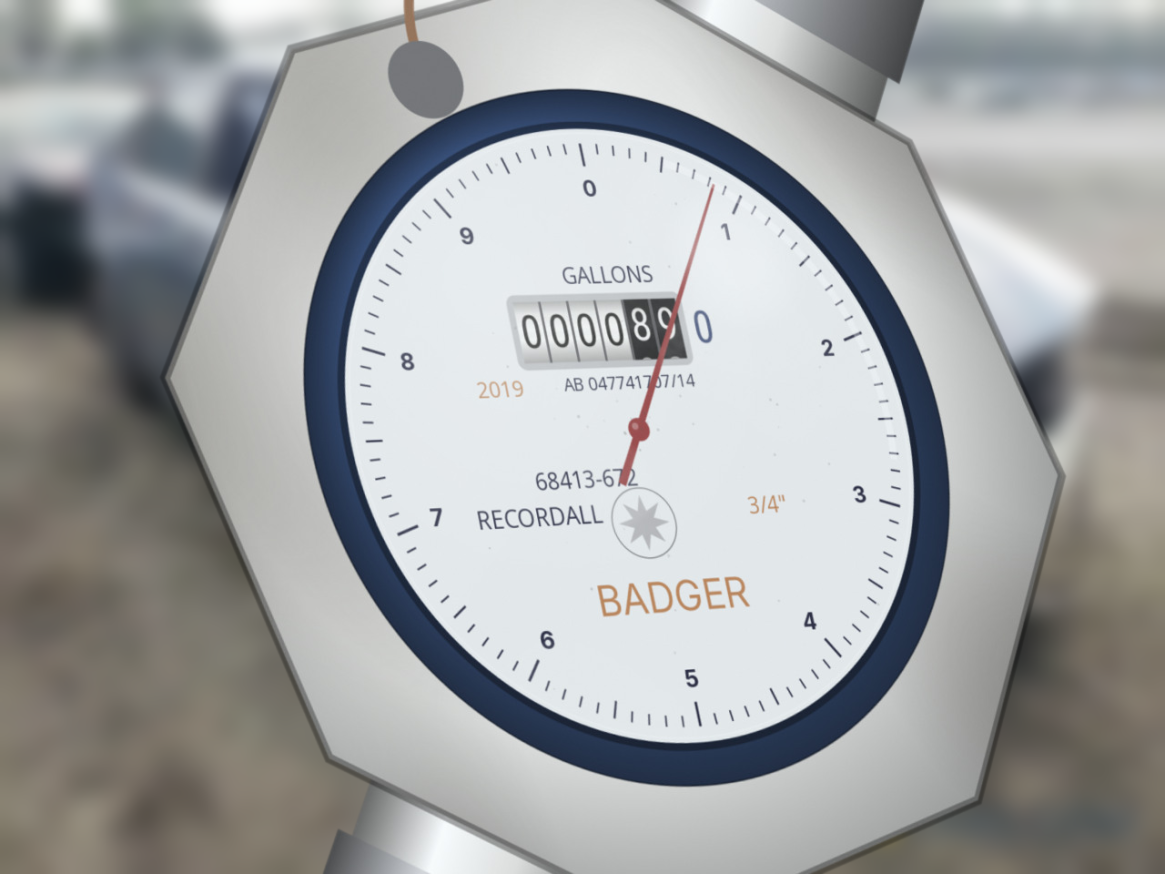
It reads 890.8 gal
